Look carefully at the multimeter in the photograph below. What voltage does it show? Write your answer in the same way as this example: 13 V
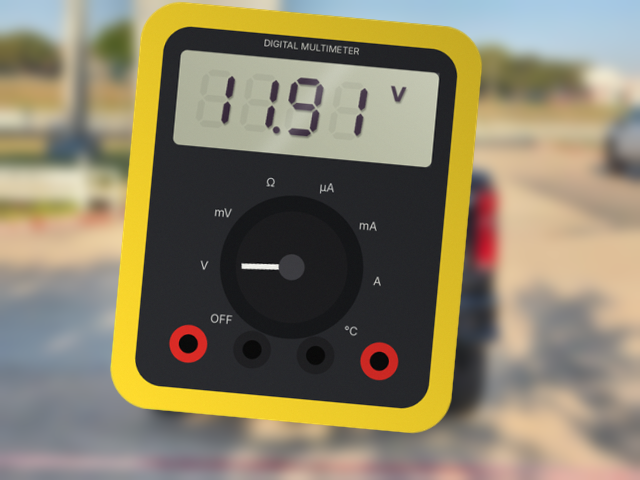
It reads 11.91 V
